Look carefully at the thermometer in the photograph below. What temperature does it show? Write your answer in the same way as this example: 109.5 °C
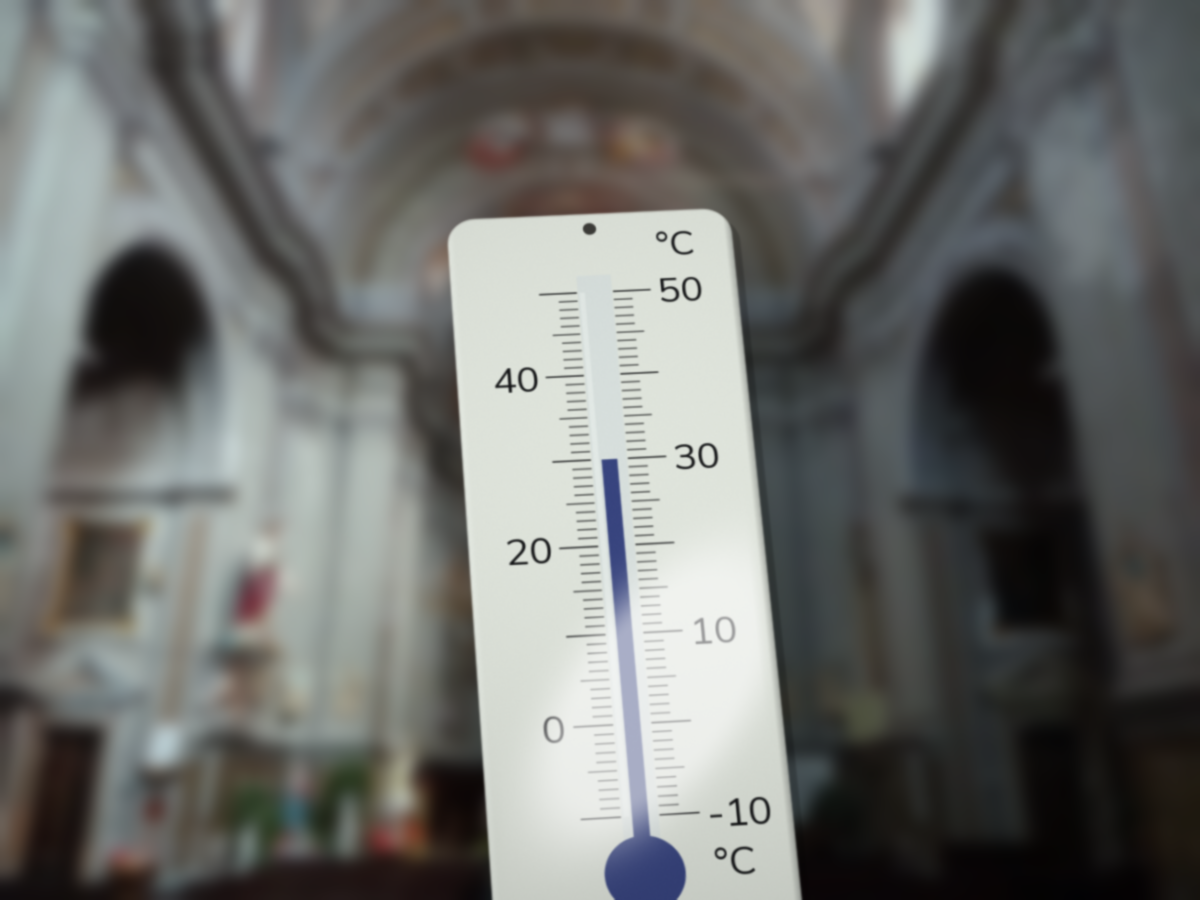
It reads 30 °C
